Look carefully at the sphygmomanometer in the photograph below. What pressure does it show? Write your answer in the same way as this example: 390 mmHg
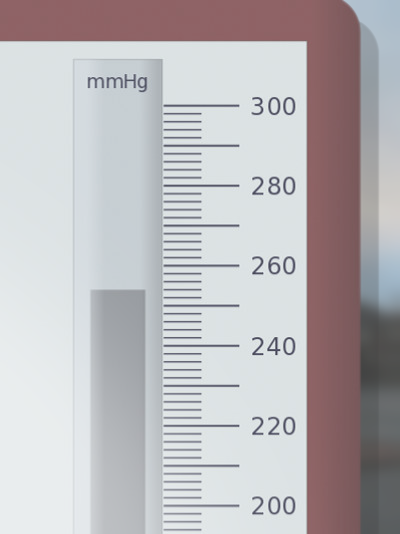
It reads 254 mmHg
